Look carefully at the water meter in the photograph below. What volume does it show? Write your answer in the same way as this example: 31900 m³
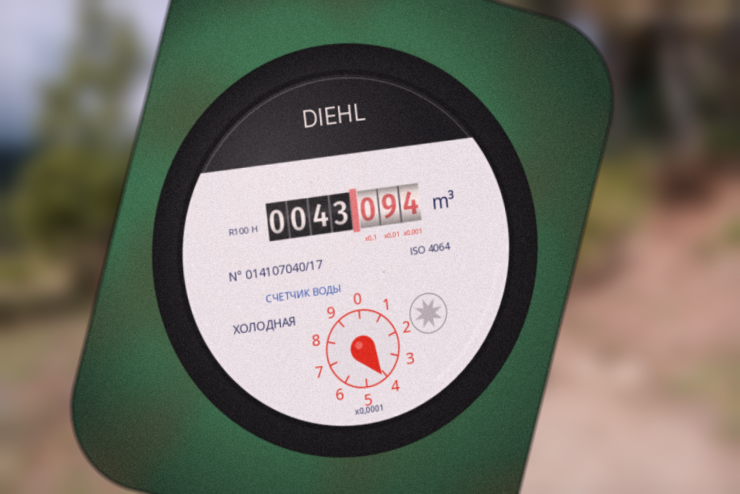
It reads 43.0944 m³
